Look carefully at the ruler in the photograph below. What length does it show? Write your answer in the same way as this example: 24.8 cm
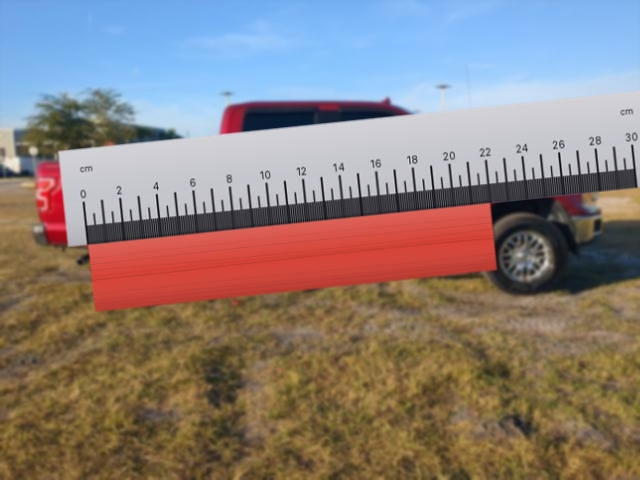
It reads 22 cm
